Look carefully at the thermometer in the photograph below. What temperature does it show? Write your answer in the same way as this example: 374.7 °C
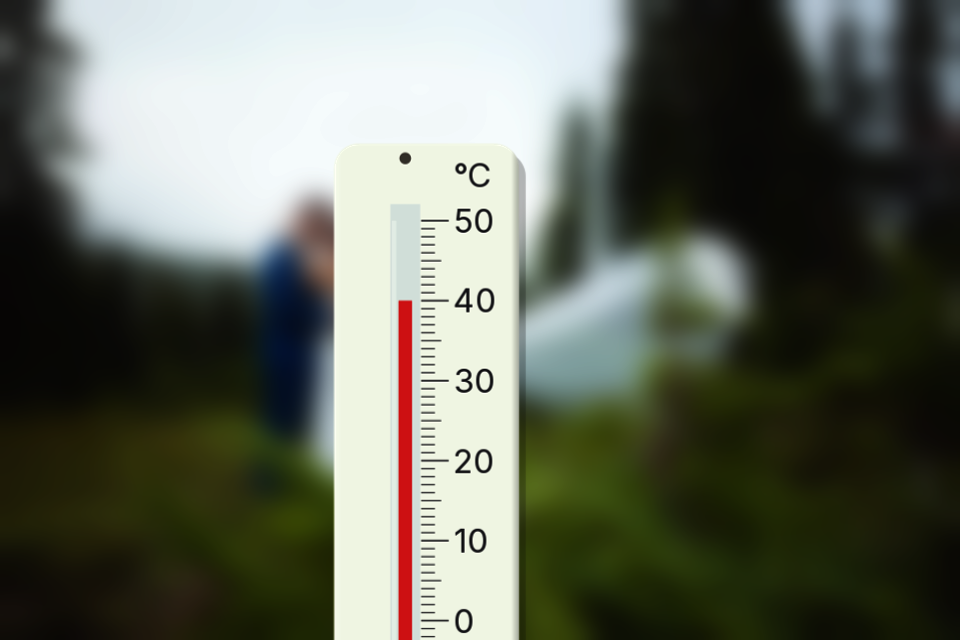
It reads 40 °C
